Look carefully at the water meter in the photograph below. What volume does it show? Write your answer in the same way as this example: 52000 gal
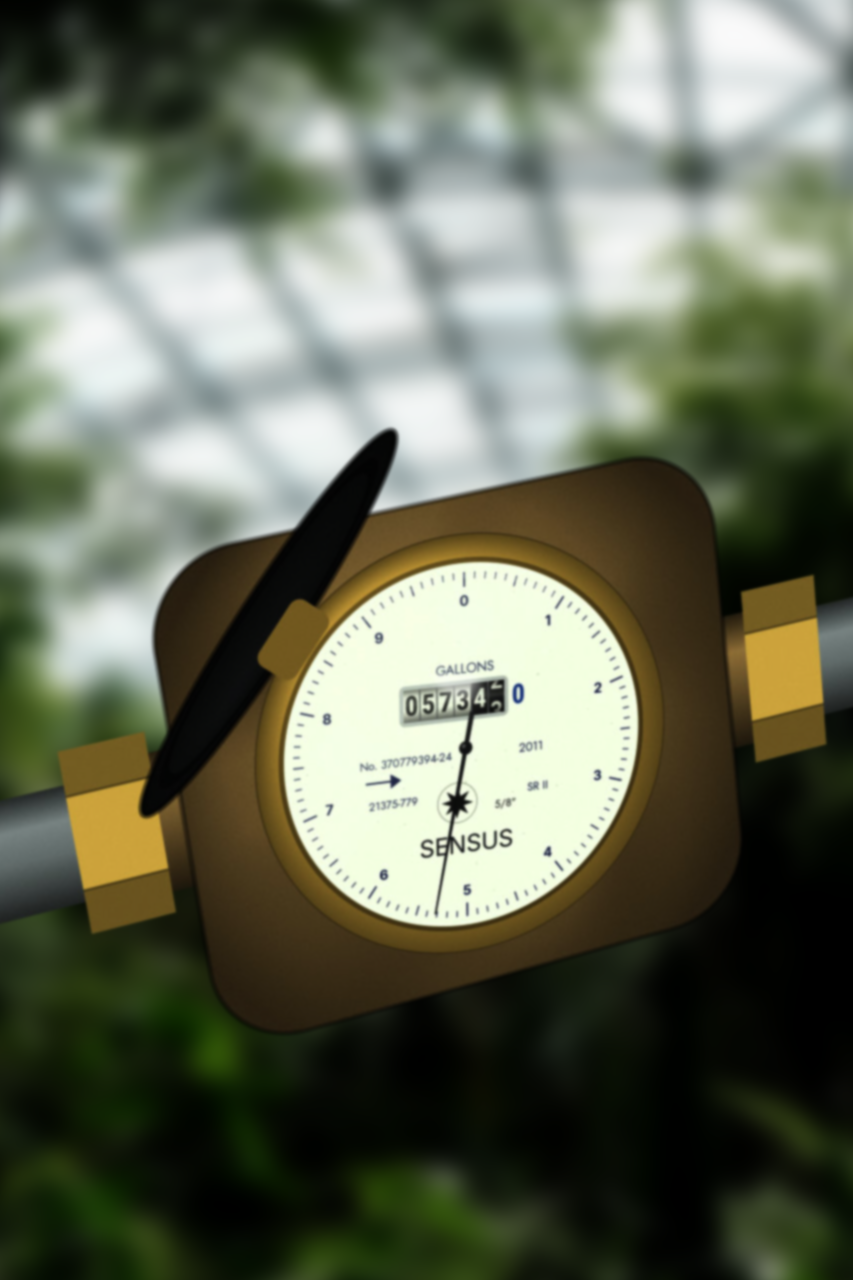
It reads 573425.3 gal
